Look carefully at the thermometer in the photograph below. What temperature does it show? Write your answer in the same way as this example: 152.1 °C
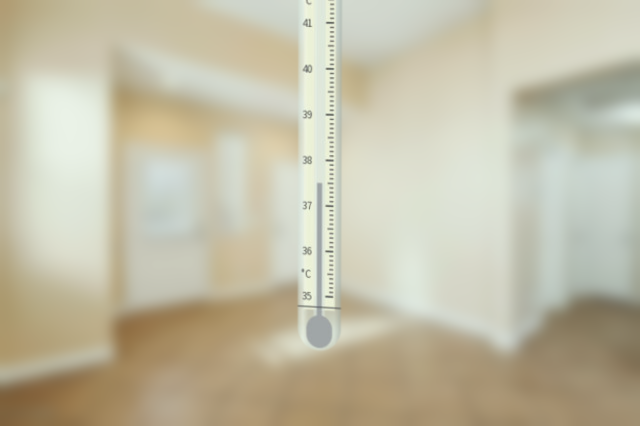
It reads 37.5 °C
